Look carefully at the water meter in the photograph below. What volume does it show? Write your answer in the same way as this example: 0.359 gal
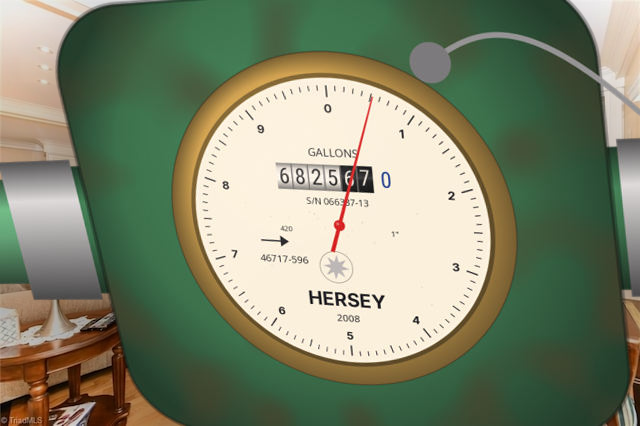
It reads 6825670.5 gal
